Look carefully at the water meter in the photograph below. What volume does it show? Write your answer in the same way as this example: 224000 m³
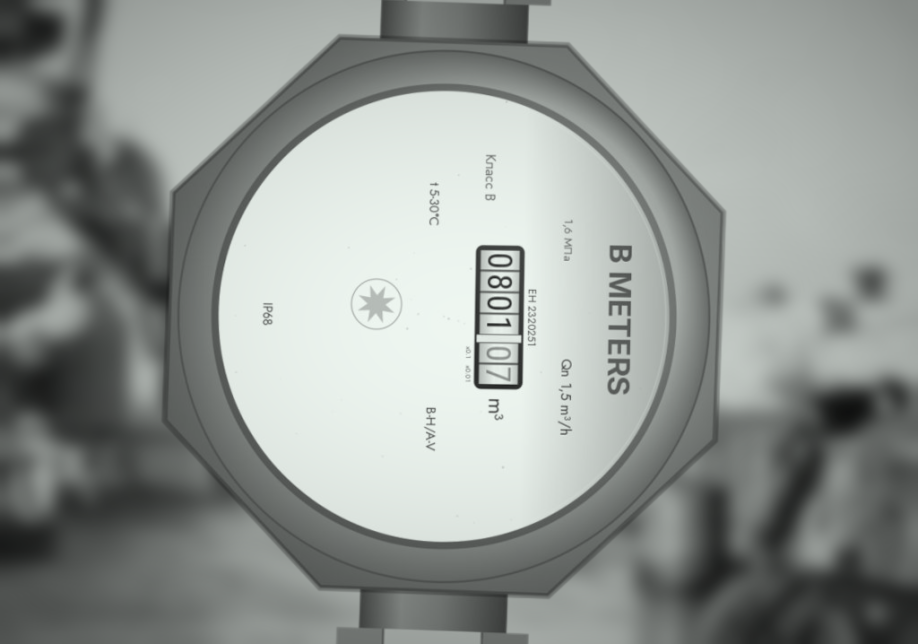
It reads 801.07 m³
